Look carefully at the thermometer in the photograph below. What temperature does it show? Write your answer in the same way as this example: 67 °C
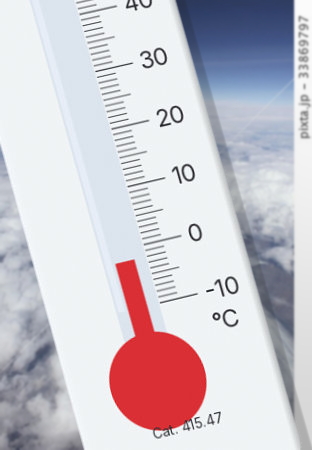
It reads -2 °C
